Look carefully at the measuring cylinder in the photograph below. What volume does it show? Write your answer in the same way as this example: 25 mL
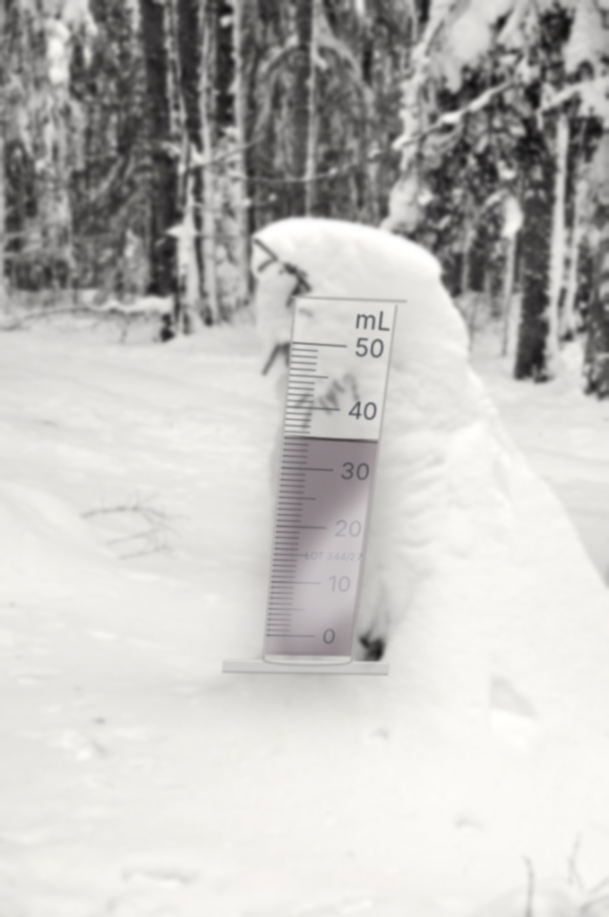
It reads 35 mL
